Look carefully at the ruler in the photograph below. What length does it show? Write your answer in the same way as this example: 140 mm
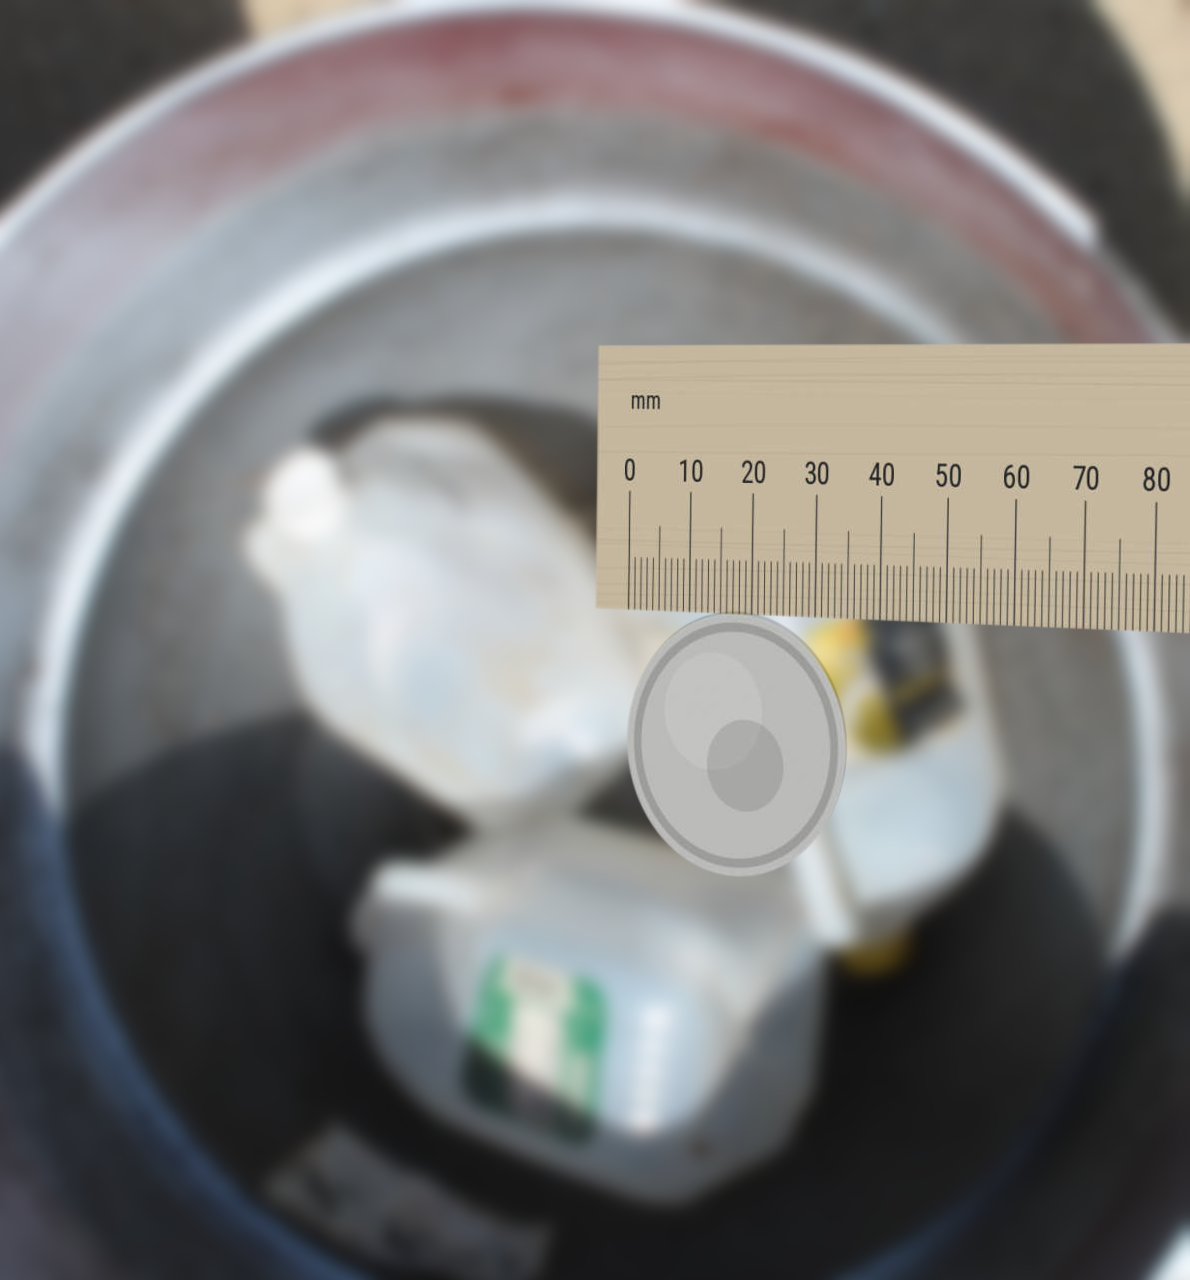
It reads 35 mm
